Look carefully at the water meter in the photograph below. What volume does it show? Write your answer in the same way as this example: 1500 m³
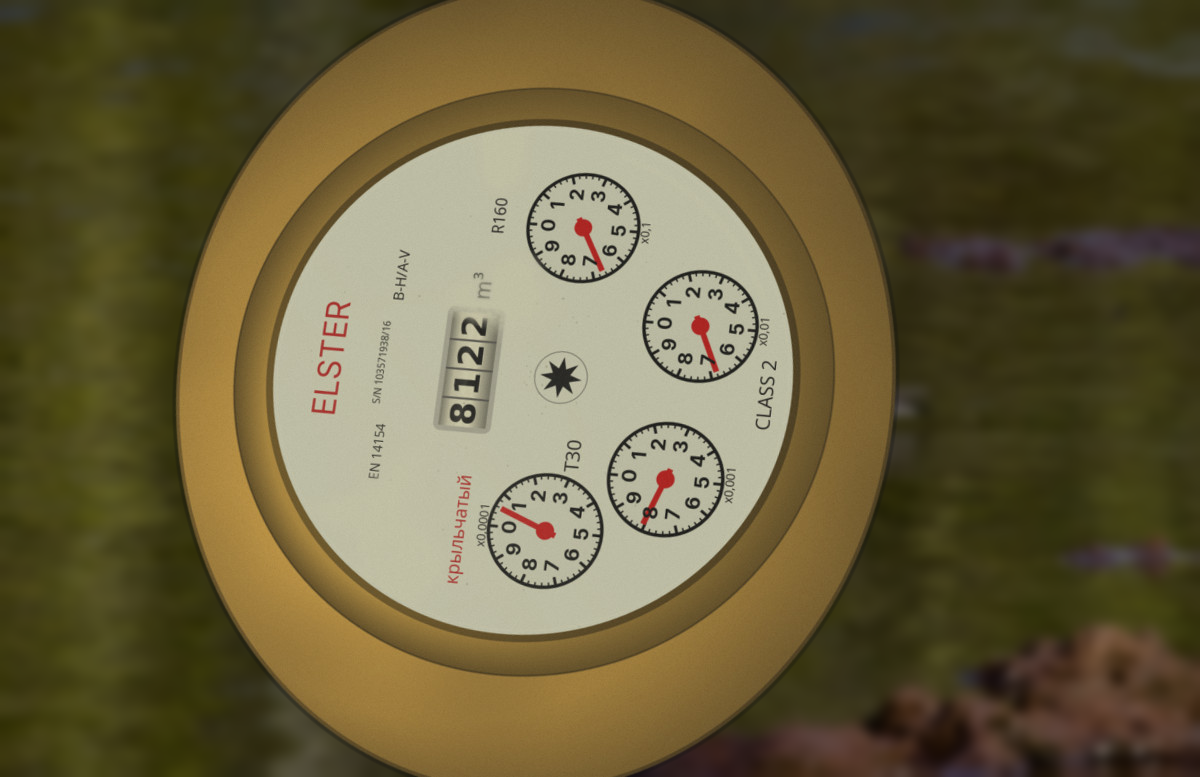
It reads 8122.6680 m³
